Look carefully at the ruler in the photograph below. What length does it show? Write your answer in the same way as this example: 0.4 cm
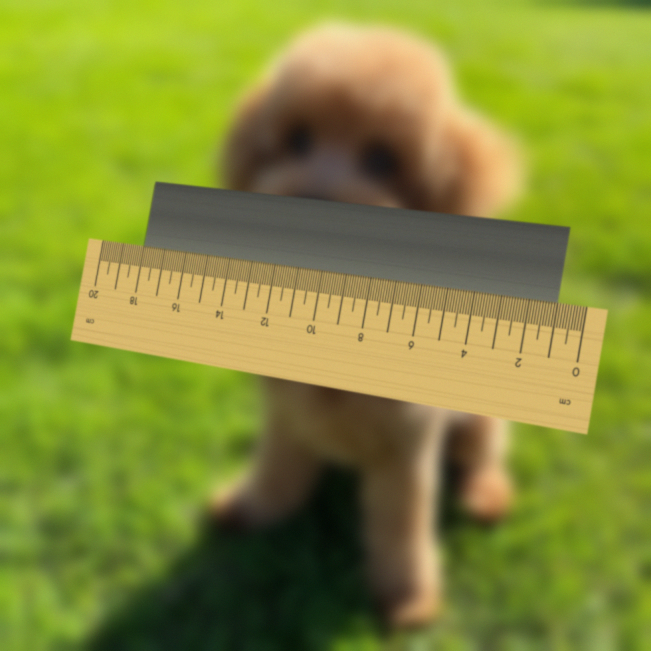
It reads 17 cm
